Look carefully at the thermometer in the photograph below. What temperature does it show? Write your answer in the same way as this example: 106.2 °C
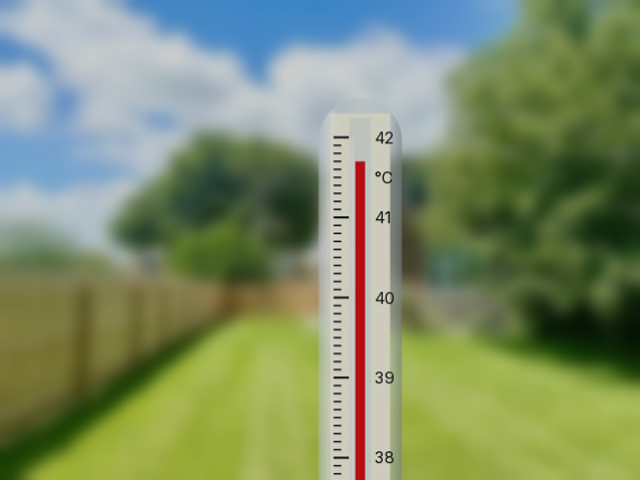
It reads 41.7 °C
